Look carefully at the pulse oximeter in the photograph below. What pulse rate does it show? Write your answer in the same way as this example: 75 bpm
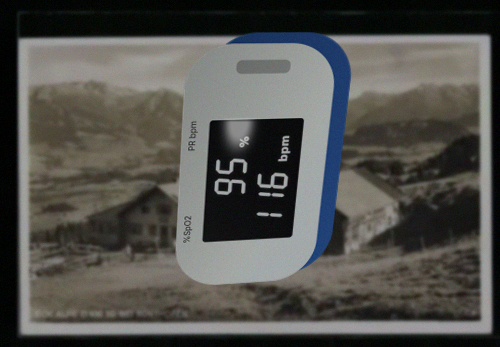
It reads 116 bpm
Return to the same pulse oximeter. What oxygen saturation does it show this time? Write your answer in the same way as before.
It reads 95 %
